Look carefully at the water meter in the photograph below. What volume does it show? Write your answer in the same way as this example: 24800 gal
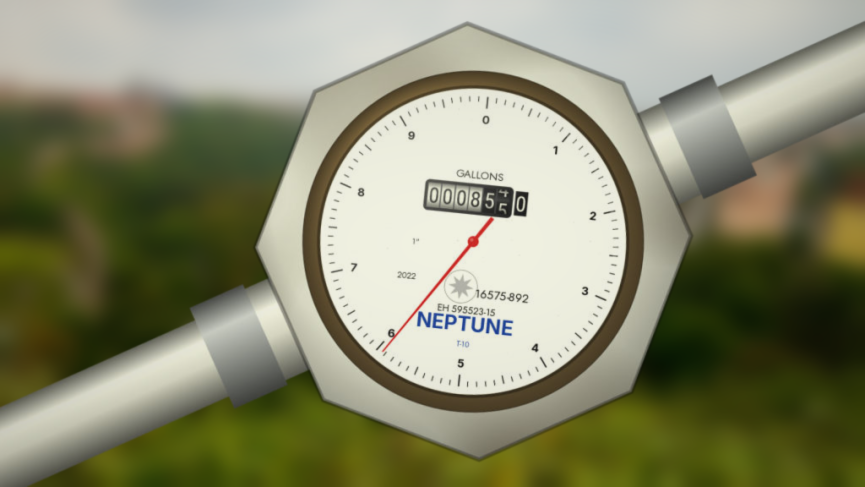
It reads 8545.9 gal
